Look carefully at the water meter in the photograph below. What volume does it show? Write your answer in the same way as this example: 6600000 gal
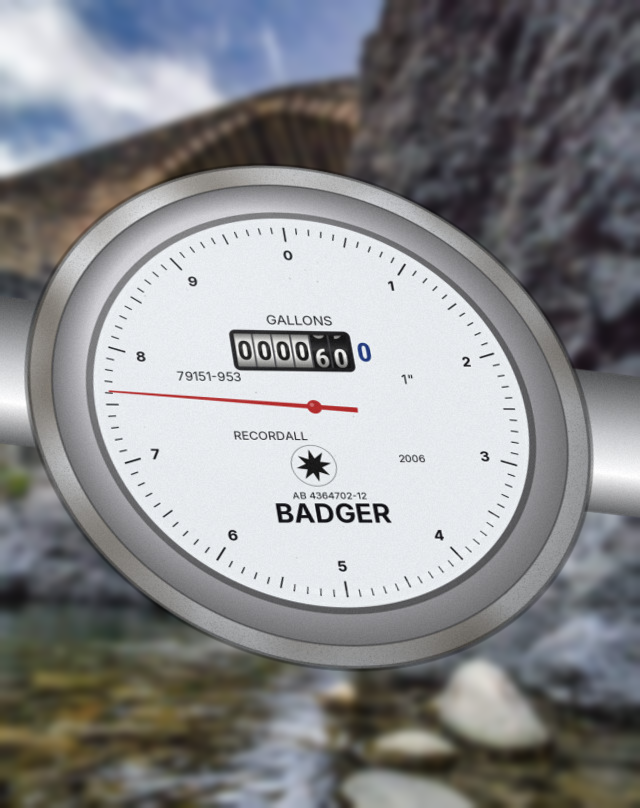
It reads 597.6 gal
